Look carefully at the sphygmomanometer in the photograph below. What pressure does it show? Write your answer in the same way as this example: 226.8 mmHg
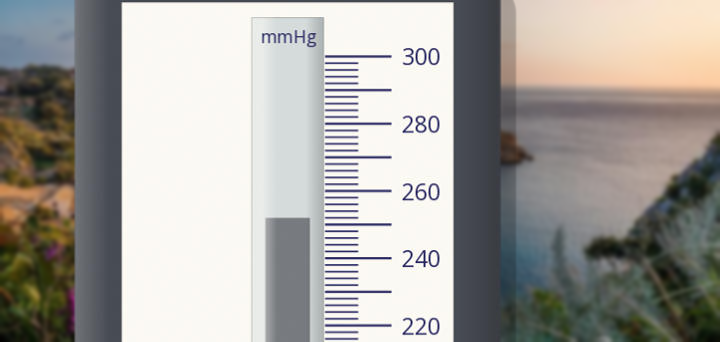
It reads 252 mmHg
